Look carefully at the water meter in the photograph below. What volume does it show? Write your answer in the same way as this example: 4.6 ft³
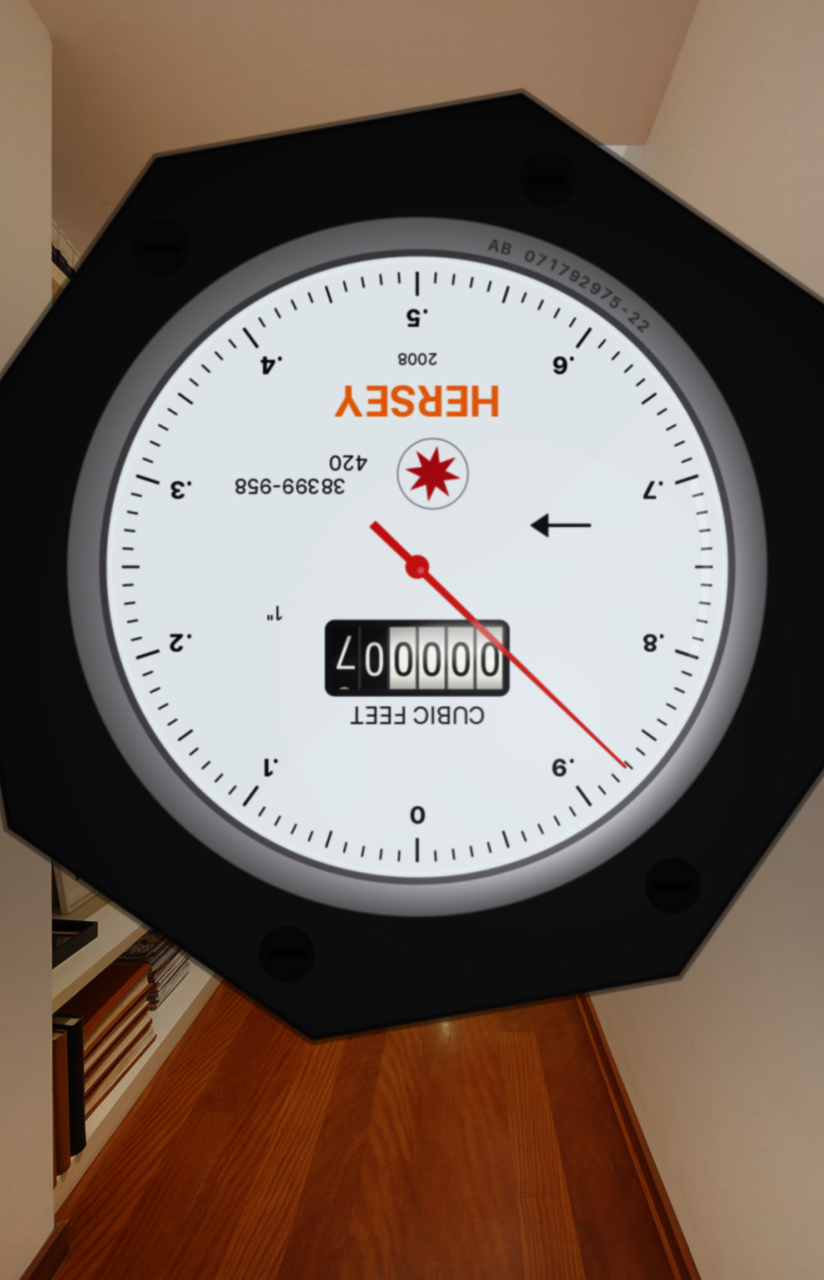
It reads 6.87 ft³
